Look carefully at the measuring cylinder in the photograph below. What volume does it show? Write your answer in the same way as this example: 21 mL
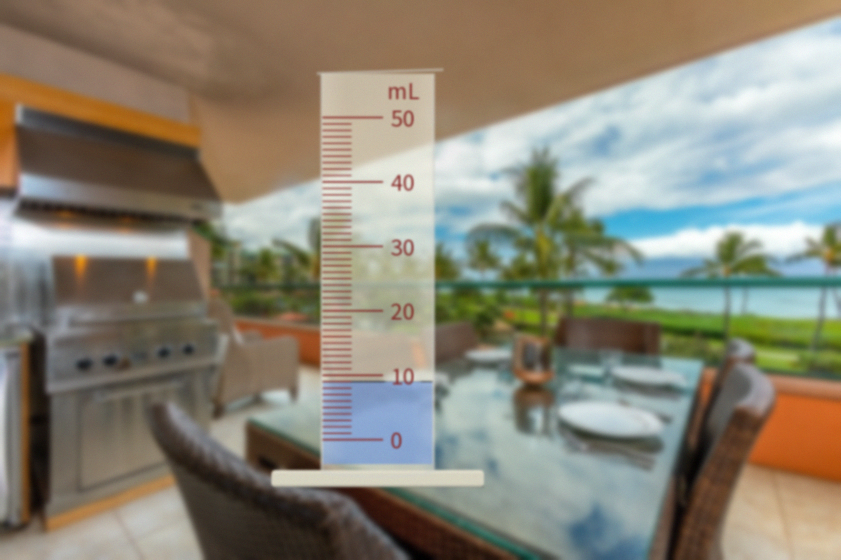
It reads 9 mL
